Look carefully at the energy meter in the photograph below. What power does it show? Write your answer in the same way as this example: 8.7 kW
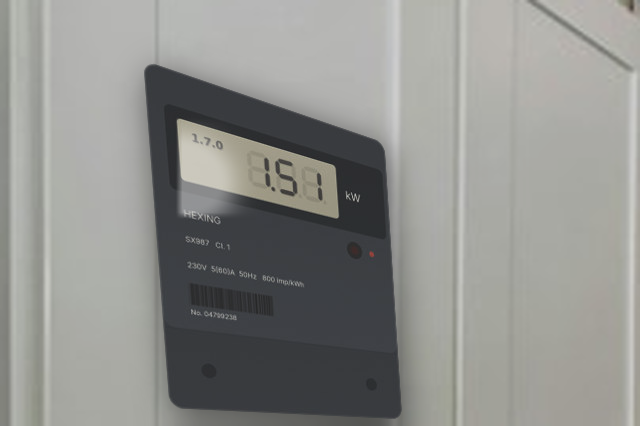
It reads 1.51 kW
